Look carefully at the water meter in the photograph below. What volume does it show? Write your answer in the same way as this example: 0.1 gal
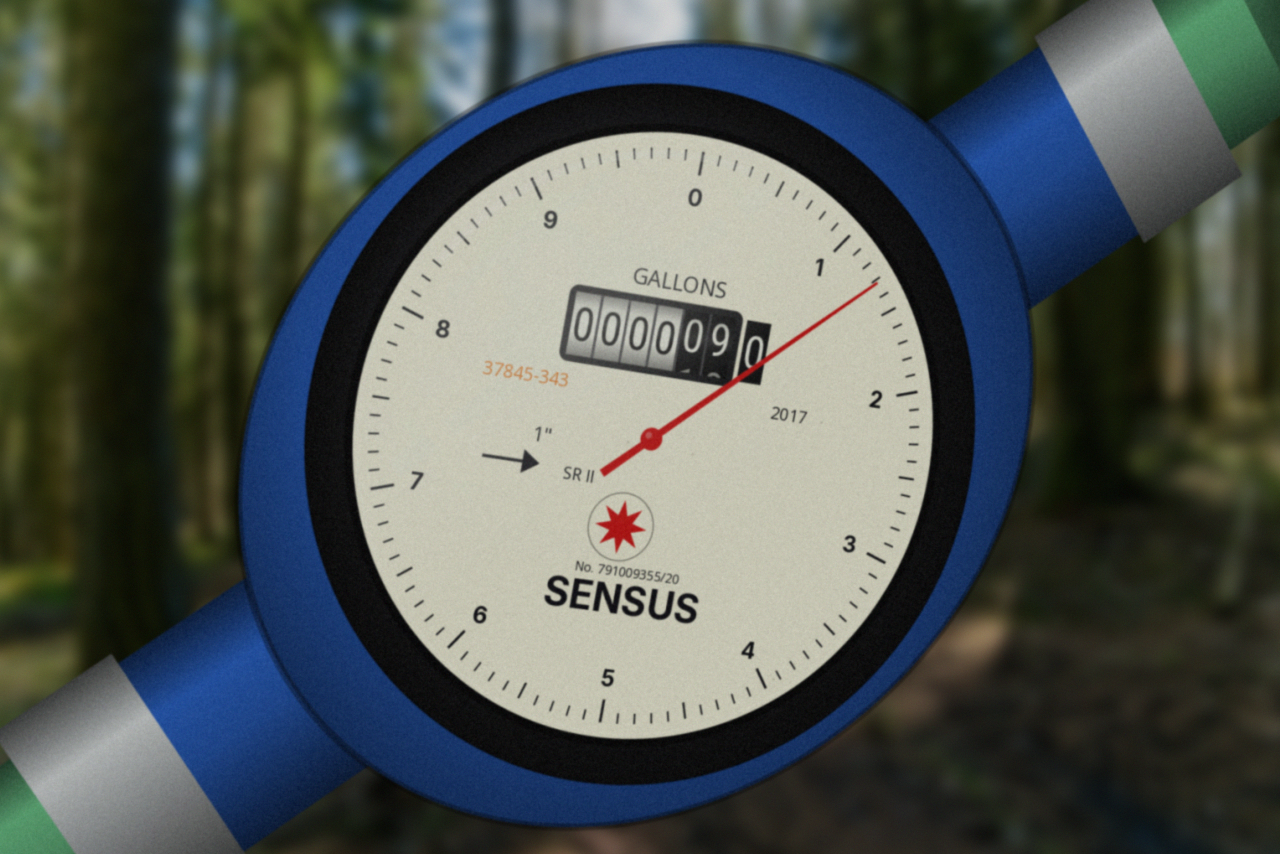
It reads 91.3 gal
